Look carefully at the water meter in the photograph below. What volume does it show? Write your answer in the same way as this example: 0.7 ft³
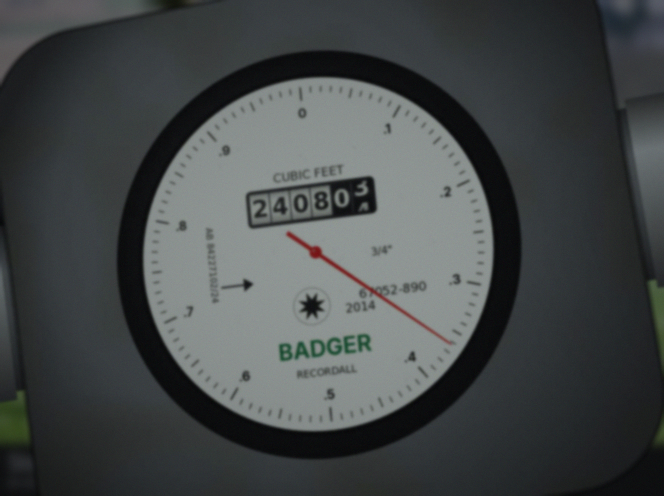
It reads 240803.36 ft³
